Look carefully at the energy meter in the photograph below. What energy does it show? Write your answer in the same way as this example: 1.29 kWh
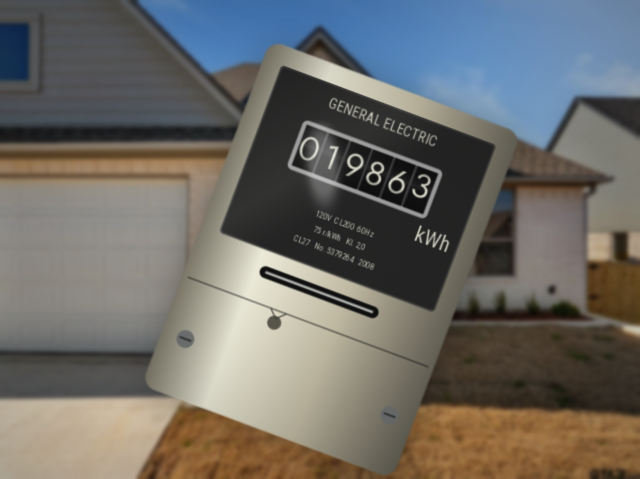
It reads 19863 kWh
